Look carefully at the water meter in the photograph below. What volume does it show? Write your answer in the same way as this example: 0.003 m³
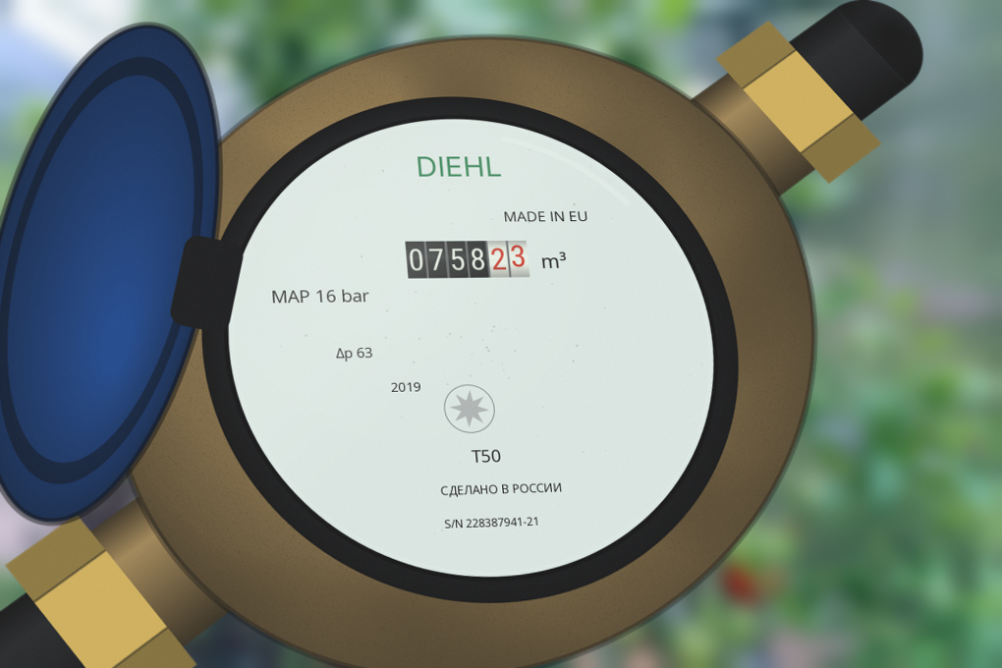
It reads 758.23 m³
